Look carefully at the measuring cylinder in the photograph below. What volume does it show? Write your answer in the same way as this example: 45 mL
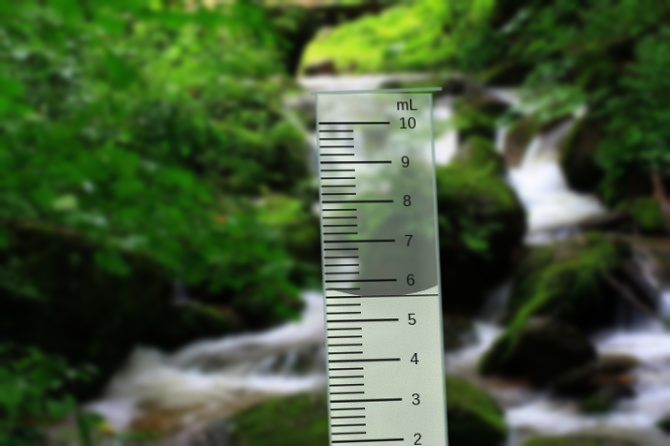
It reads 5.6 mL
